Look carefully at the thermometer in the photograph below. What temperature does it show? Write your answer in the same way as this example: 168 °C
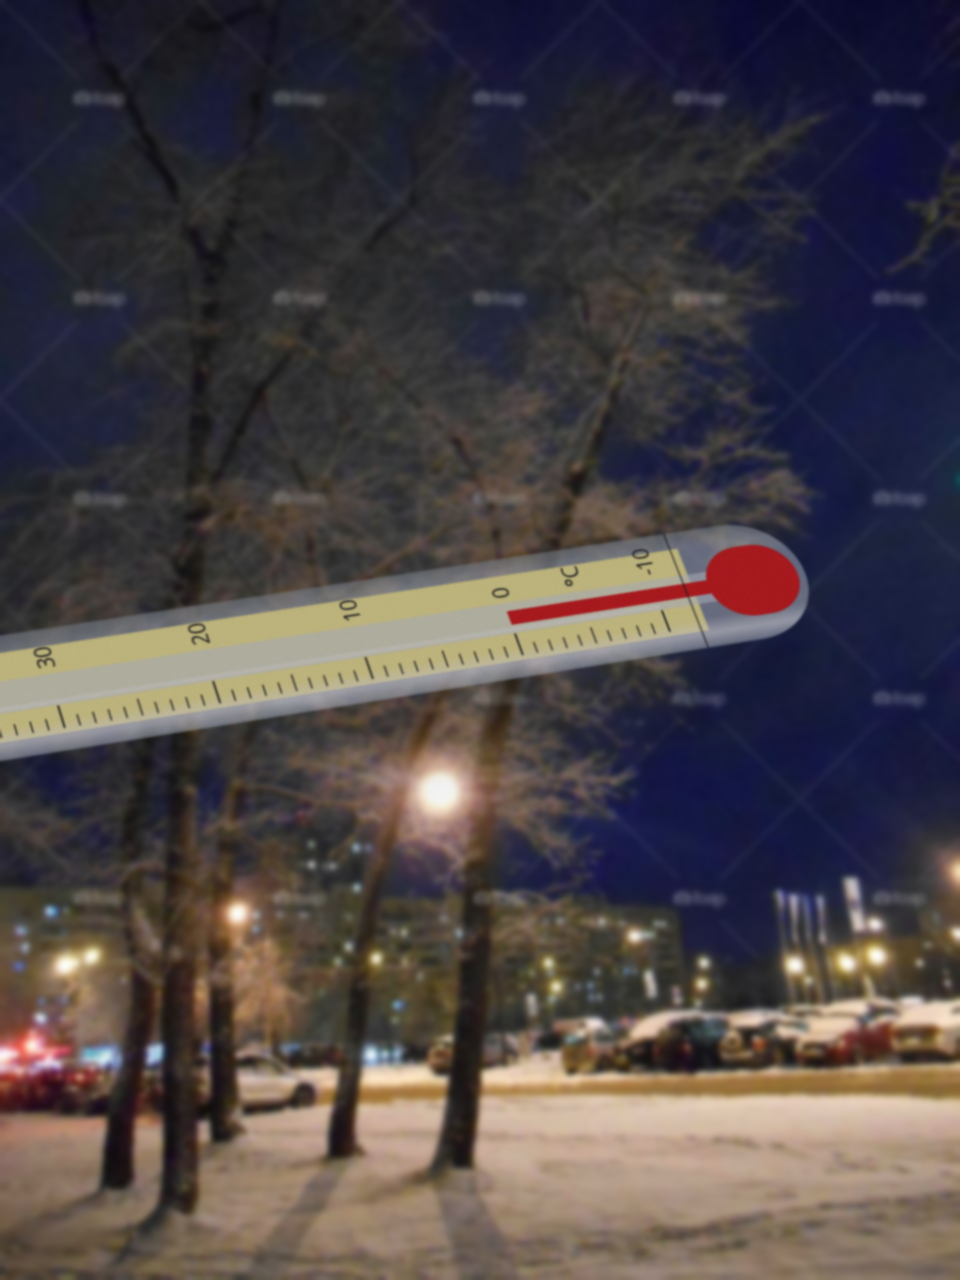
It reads 0 °C
